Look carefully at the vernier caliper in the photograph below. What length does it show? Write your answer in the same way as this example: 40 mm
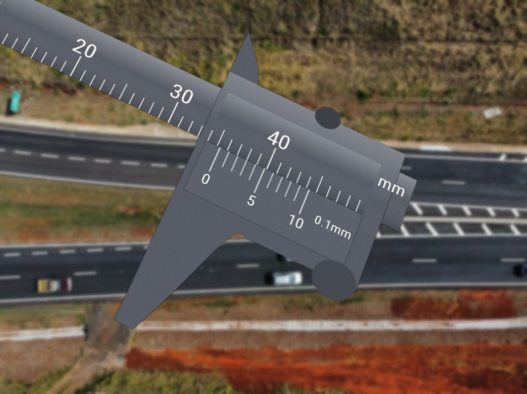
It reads 35.3 mm
